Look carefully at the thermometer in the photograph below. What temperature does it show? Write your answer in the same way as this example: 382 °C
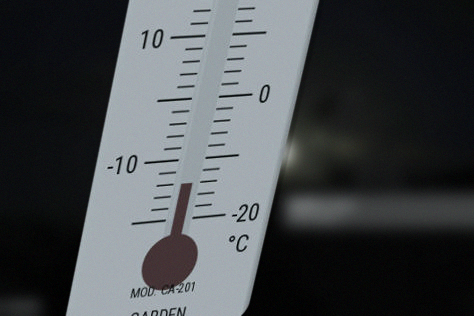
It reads -14 °C
